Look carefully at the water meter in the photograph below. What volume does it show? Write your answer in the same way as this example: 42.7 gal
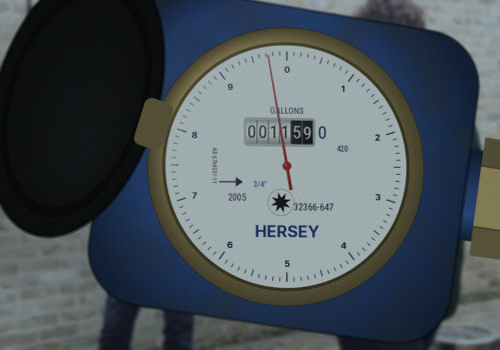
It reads 11589.7 gal
